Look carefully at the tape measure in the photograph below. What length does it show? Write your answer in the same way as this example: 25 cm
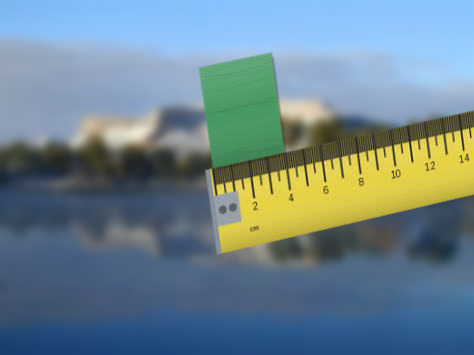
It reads 4 cm
